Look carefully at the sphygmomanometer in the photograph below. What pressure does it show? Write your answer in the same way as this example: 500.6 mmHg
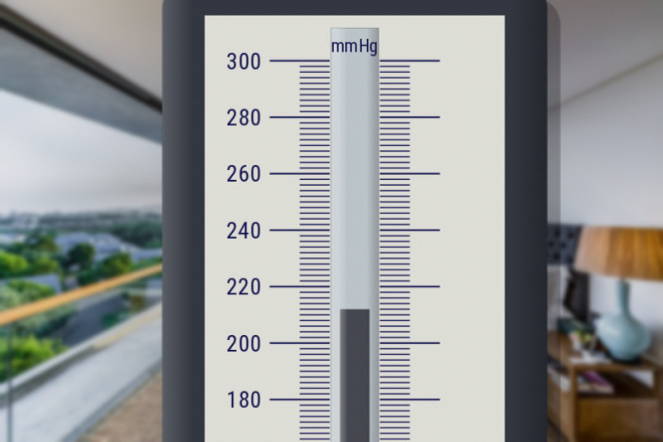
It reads 212 mmHg
